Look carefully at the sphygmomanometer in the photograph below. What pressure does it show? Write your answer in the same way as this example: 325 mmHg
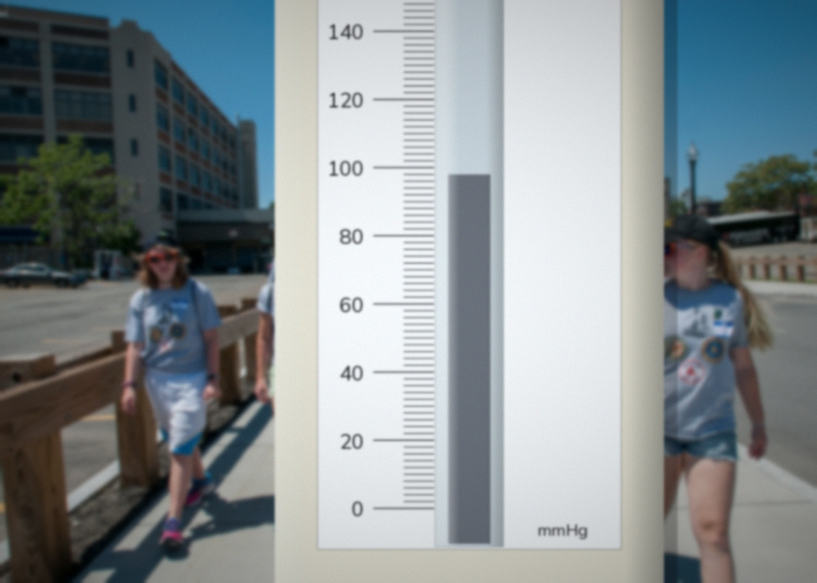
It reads 98 mmHg
